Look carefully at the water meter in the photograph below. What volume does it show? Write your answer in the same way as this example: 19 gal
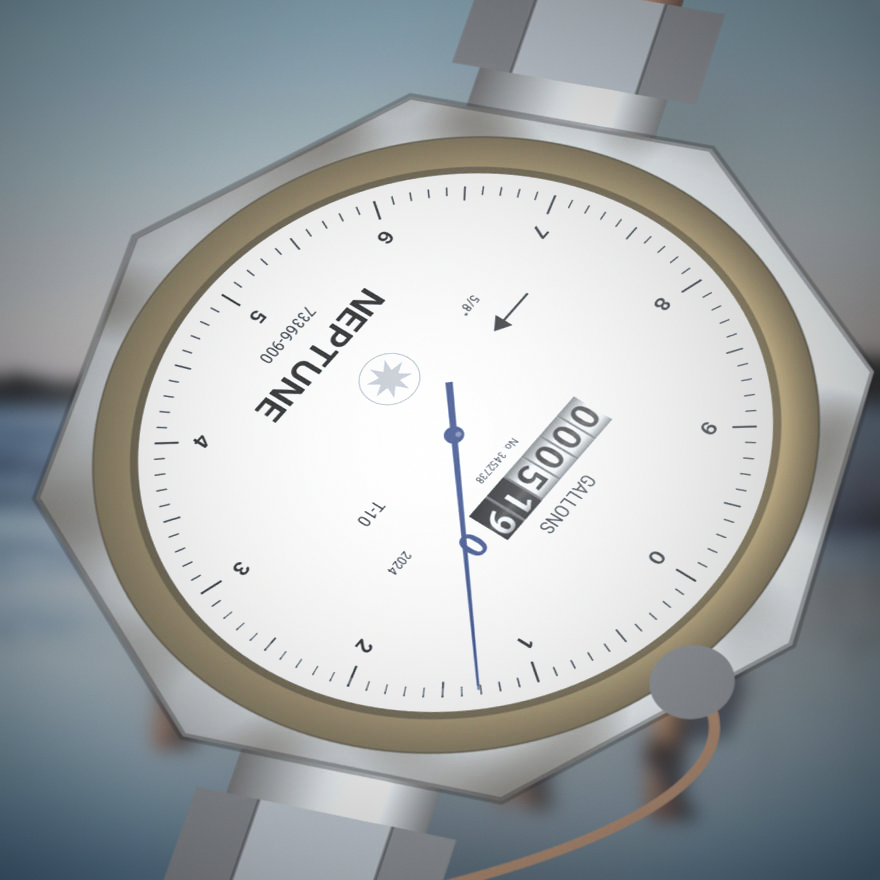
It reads 5191.3 gal
